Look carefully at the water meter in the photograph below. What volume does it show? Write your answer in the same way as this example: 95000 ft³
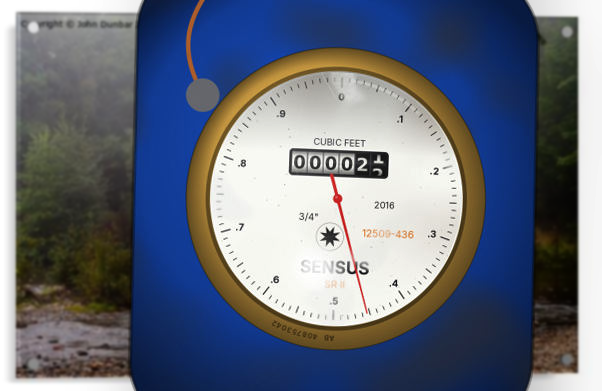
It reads 21.45 ft³
